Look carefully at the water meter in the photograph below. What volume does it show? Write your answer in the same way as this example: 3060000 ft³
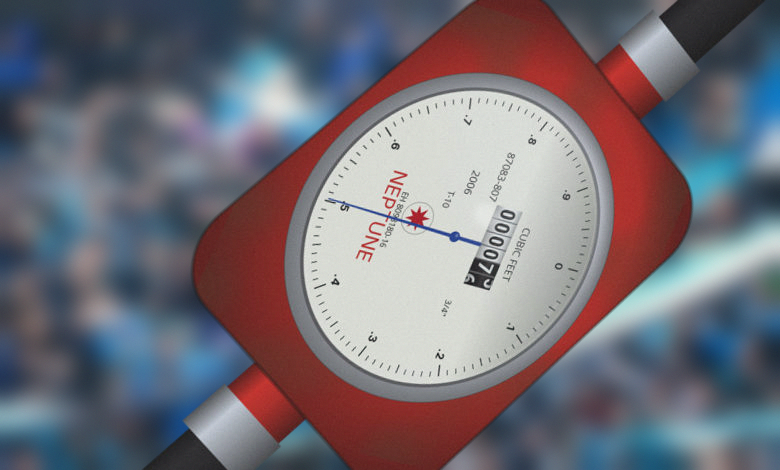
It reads 75.50 ft³
